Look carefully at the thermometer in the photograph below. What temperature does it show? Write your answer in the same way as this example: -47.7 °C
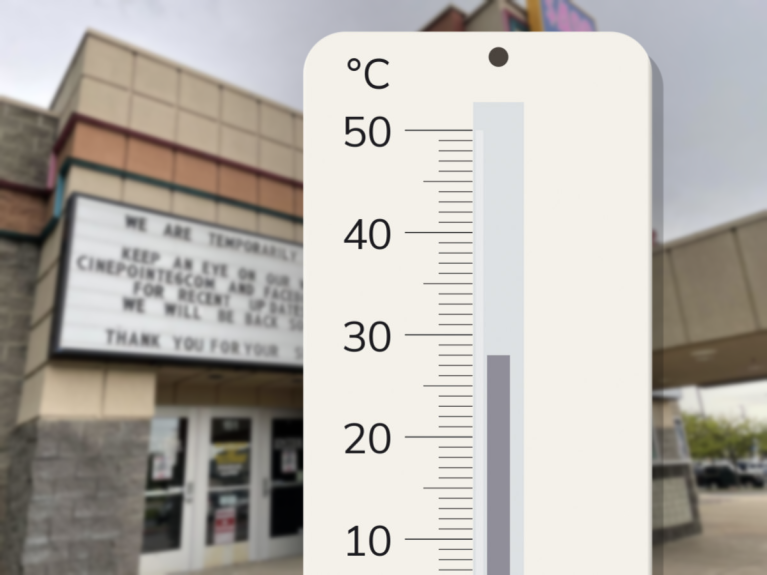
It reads 28 °C
